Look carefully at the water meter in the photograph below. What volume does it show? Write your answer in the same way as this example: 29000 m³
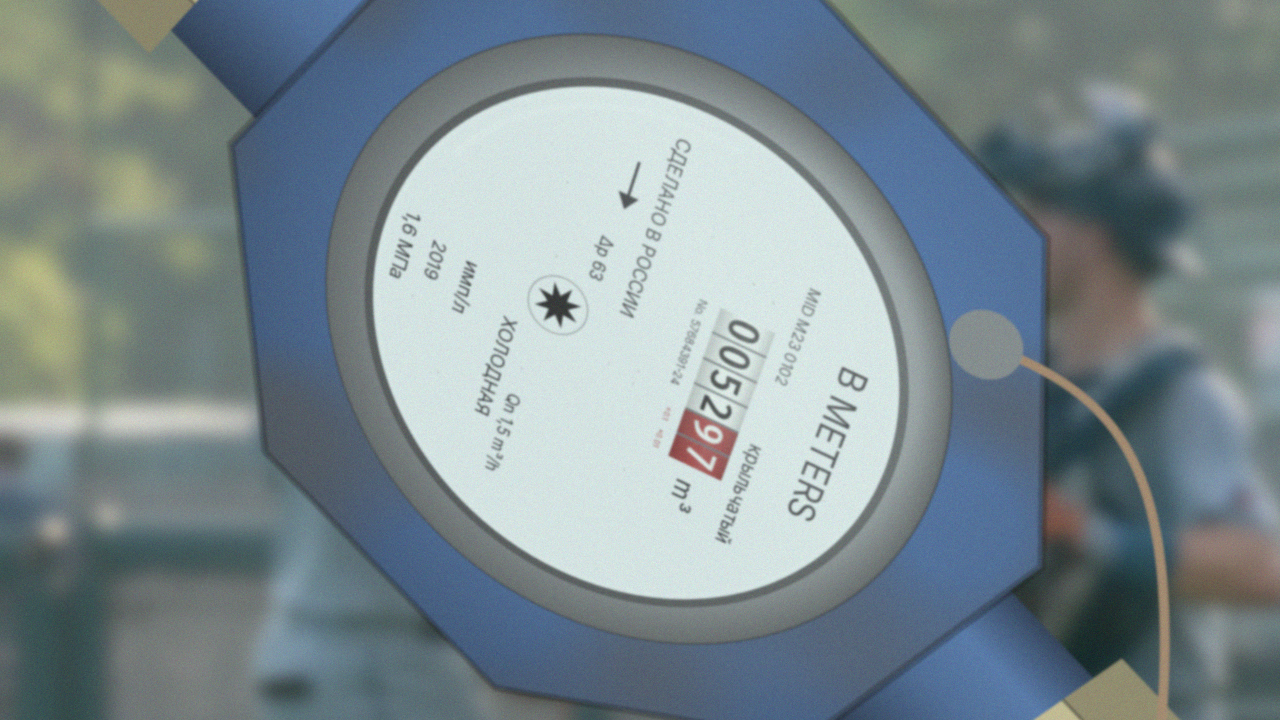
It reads 52.97 m³
